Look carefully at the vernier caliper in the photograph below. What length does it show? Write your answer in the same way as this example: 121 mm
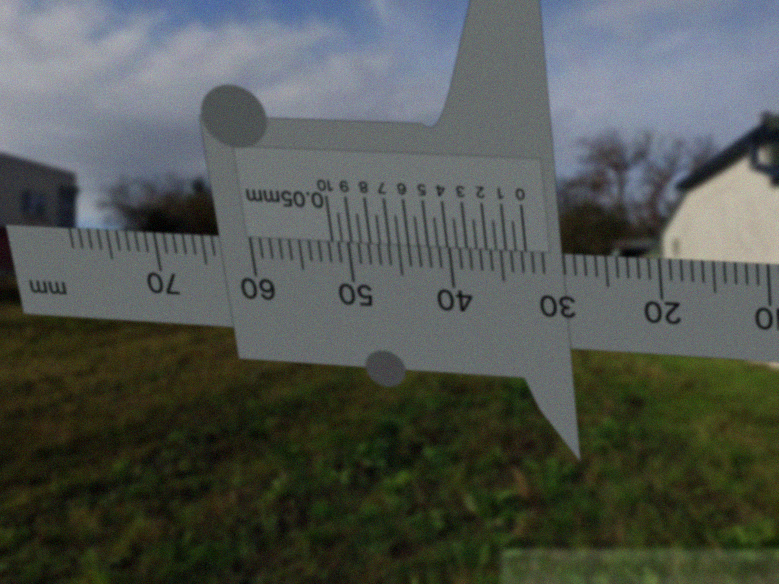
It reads 32.6 mm
